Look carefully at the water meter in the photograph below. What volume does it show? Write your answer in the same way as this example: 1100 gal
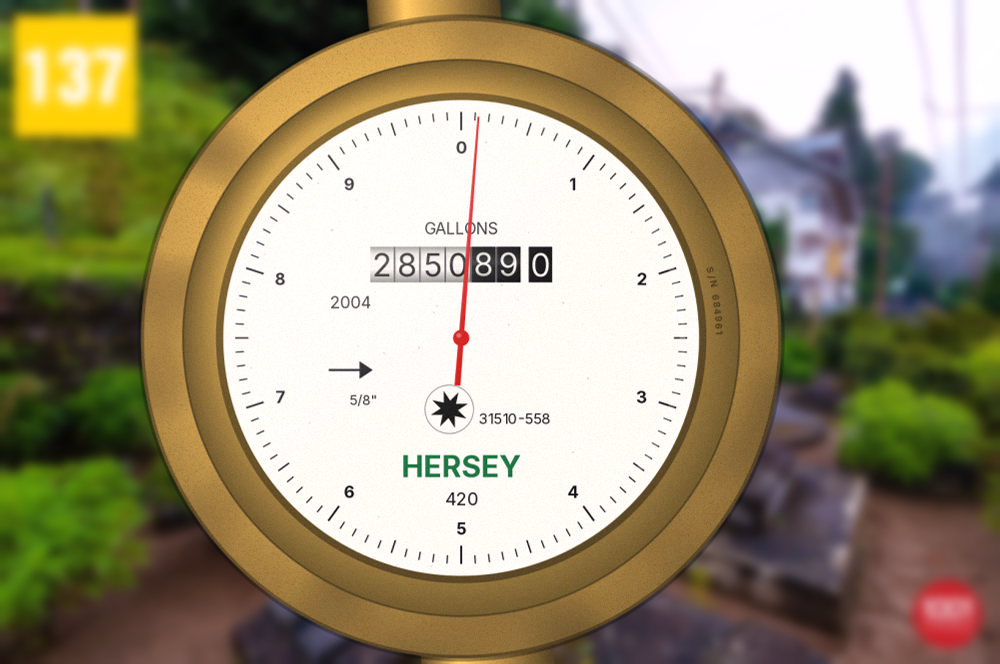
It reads 2850890.1 gal
